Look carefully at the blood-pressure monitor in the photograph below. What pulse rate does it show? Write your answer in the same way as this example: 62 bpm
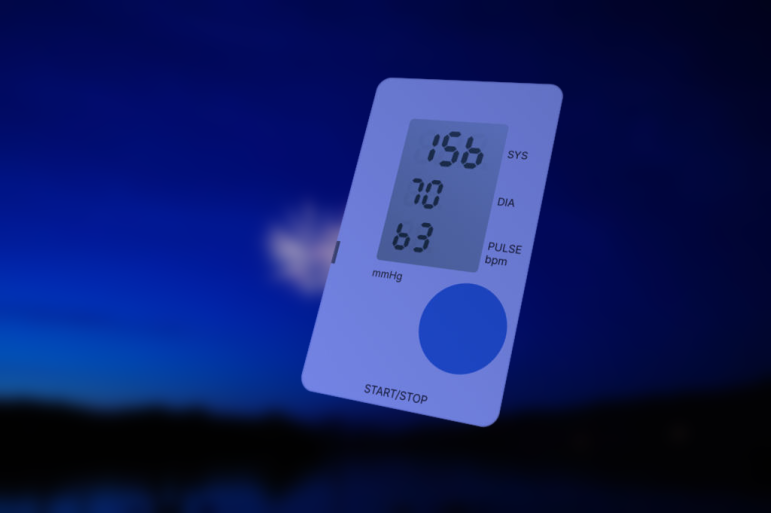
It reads 63 bpm
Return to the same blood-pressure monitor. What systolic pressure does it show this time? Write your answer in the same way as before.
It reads 156 mmHg
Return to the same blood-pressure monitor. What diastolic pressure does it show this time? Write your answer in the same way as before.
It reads 70 mmHg
